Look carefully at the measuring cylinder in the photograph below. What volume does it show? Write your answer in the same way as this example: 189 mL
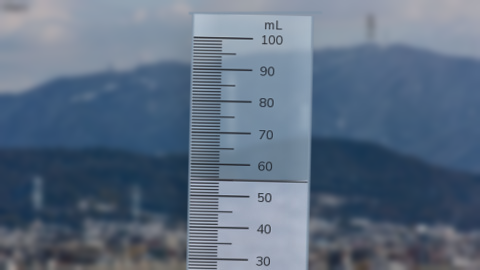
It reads 55 mL
